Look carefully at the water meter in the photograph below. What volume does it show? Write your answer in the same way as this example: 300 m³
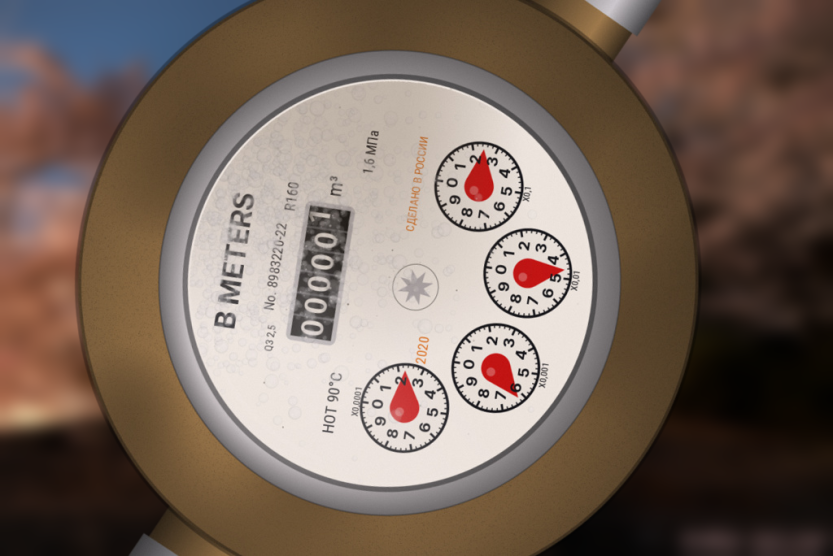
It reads 1.2462 m³
